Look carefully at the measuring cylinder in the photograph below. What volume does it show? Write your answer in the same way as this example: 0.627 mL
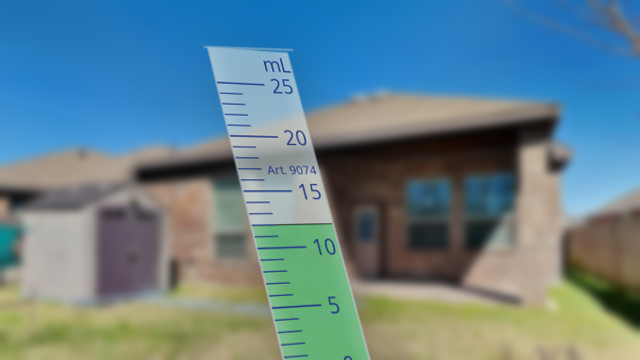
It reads 12 mL
